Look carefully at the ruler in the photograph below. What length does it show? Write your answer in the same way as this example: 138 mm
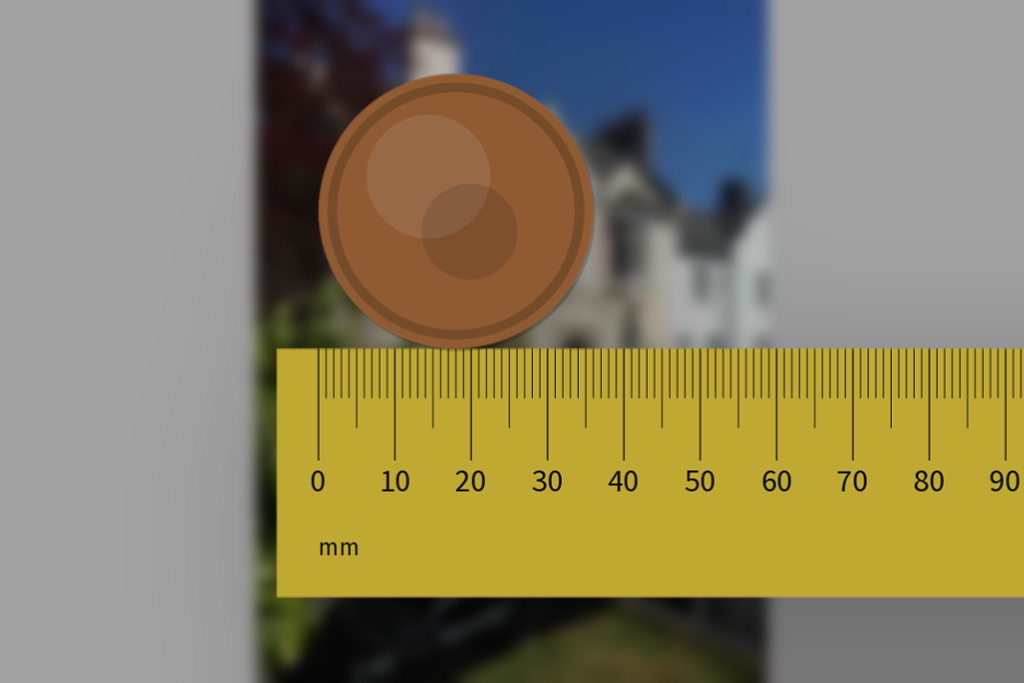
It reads 36 mm
